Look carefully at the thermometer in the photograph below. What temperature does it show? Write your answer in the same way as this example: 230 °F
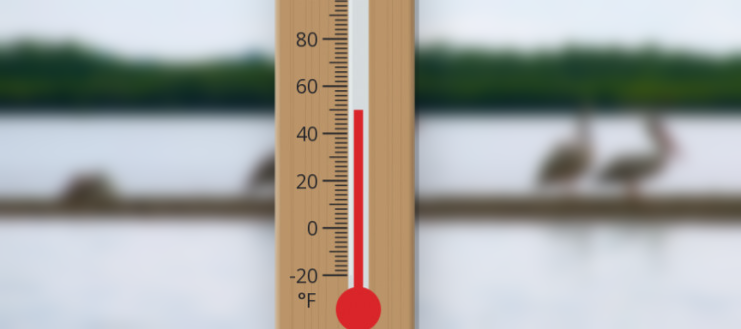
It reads 50 °F
